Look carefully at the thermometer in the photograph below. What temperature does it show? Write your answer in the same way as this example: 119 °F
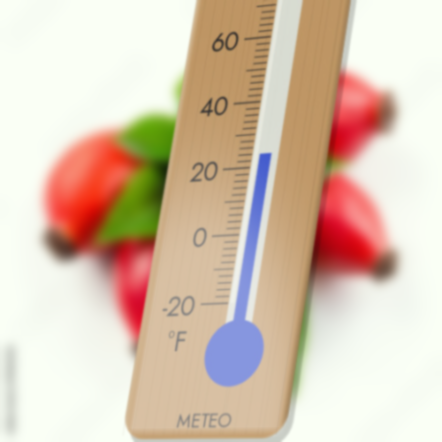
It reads 24 °F
